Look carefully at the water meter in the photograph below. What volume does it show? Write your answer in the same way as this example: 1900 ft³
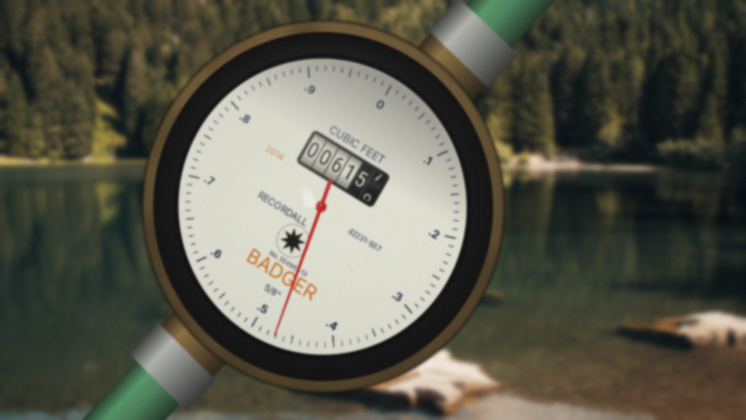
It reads 6157.47 ft³
